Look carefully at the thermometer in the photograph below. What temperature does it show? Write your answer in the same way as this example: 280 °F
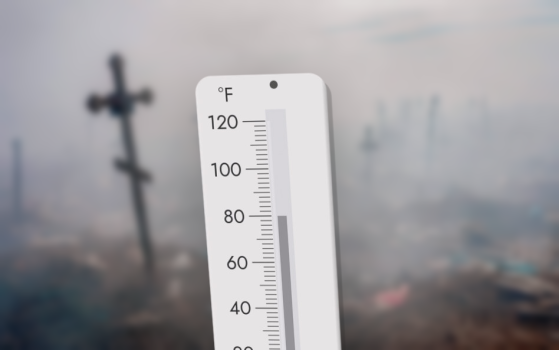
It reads 80 °F
